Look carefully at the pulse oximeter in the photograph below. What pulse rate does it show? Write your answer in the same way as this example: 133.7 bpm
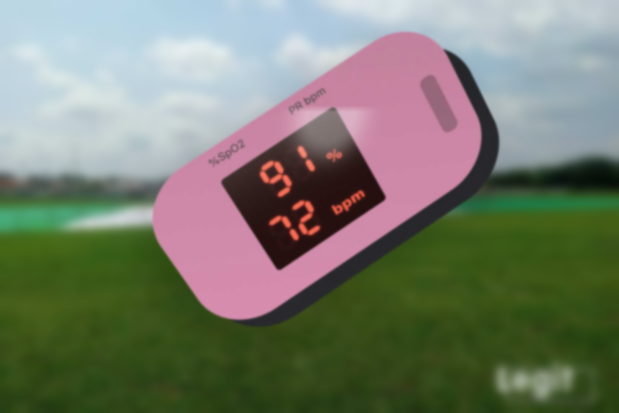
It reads 72 bpm
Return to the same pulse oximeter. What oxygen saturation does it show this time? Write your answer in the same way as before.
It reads 91 %
